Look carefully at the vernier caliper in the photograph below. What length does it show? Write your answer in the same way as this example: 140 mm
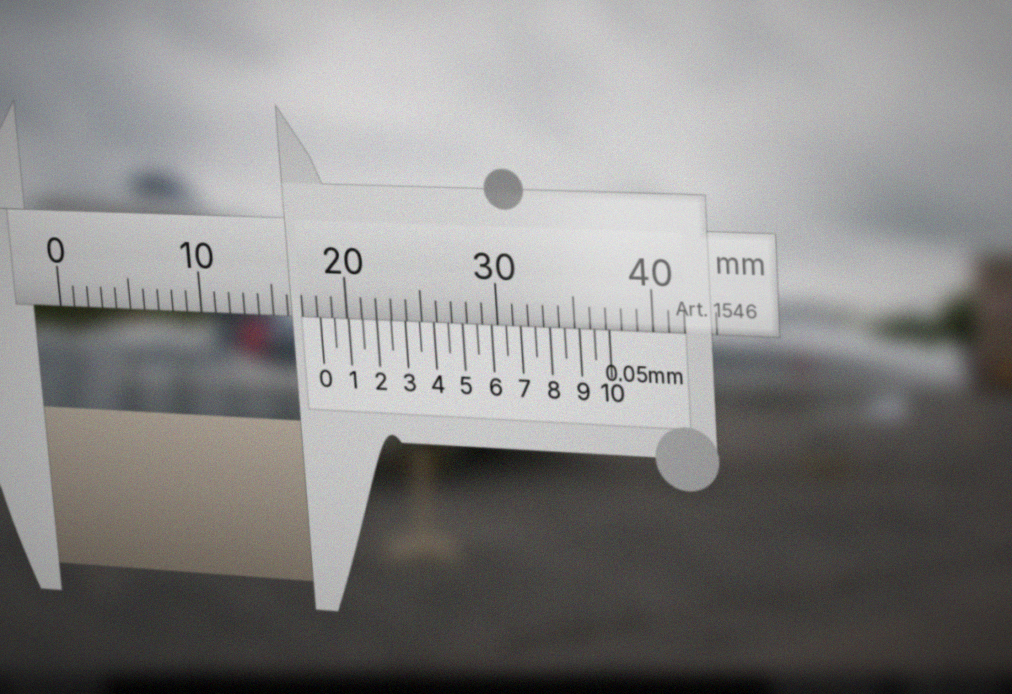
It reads 18.2 mm
